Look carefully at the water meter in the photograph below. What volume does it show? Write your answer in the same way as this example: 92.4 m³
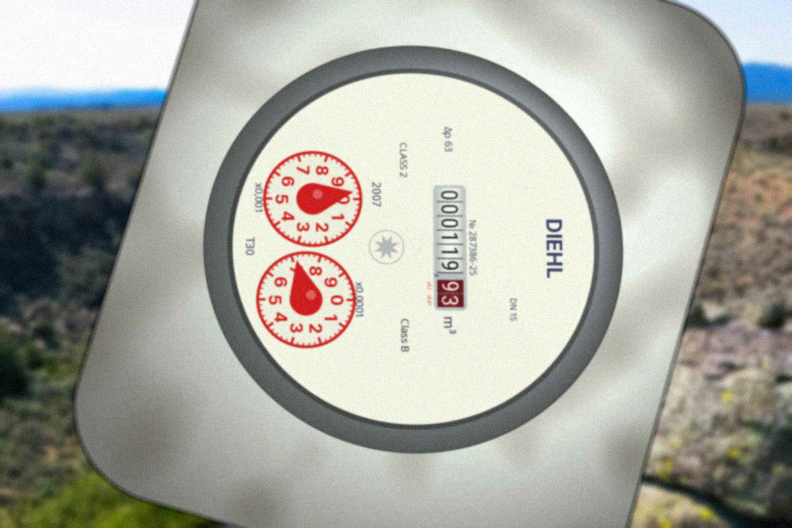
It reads 119.9297 m³
